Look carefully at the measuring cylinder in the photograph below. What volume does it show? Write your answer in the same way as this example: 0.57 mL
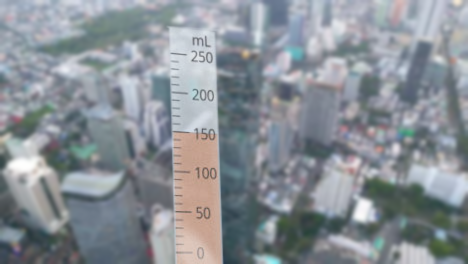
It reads 150 mL
